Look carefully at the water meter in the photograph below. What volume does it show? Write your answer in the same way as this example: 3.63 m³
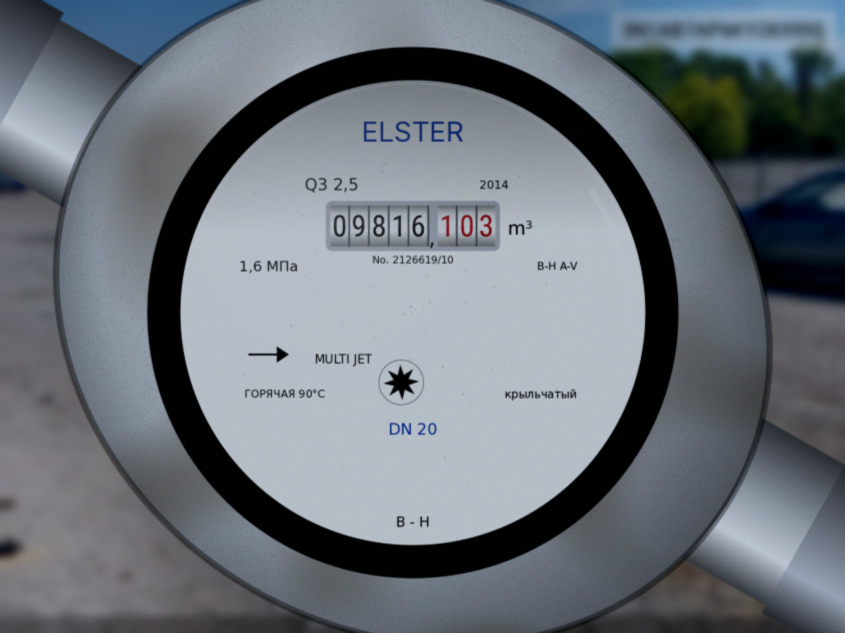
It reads 9816.103 m³
